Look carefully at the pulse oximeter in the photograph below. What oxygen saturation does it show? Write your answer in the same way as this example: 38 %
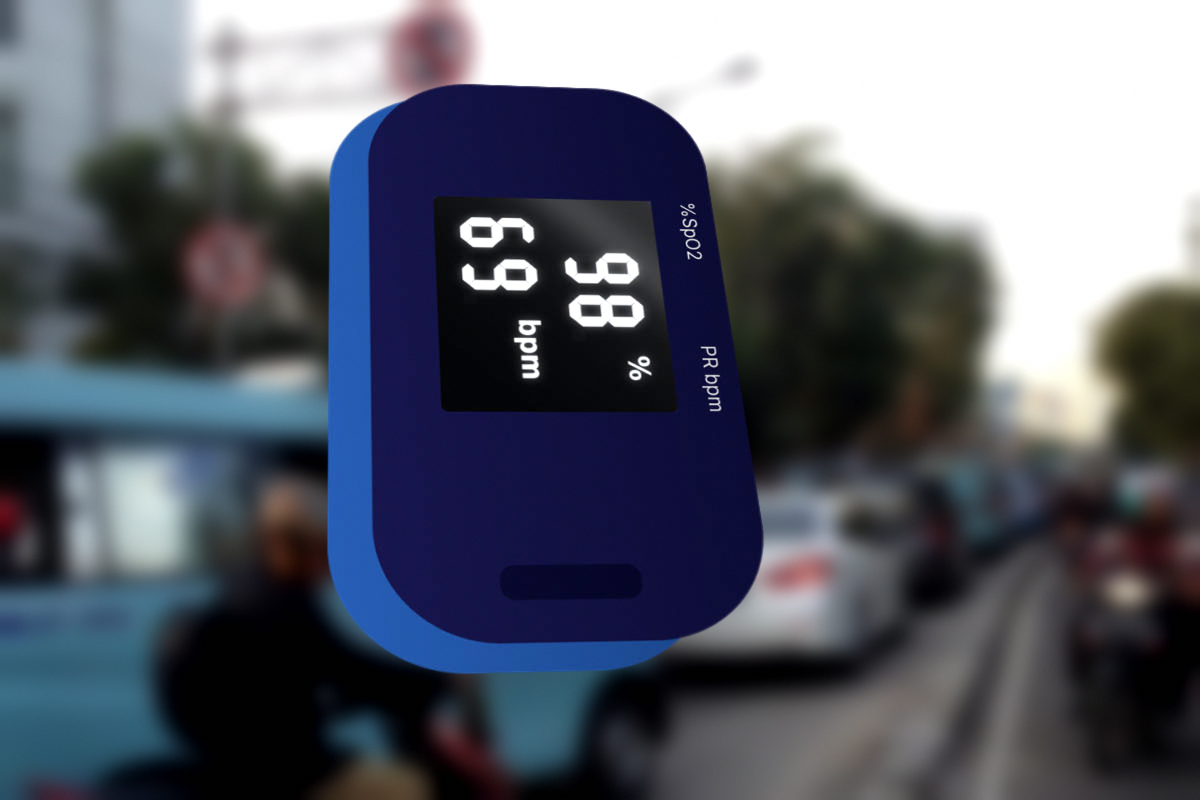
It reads 98 %
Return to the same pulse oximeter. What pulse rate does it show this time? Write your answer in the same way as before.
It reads 69 bpm
